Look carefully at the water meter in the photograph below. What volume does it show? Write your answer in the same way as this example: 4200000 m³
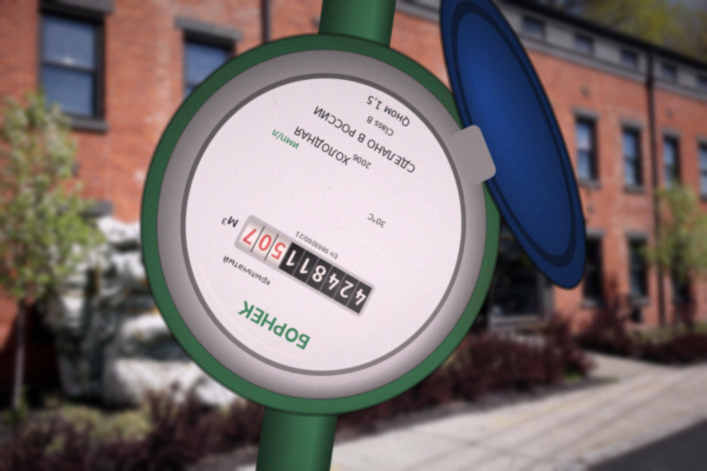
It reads 424811.507 m³
